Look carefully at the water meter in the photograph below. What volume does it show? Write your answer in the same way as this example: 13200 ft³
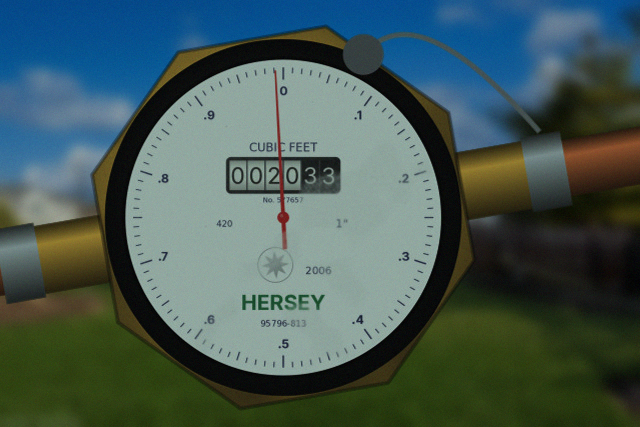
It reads 2032.99 ft³
